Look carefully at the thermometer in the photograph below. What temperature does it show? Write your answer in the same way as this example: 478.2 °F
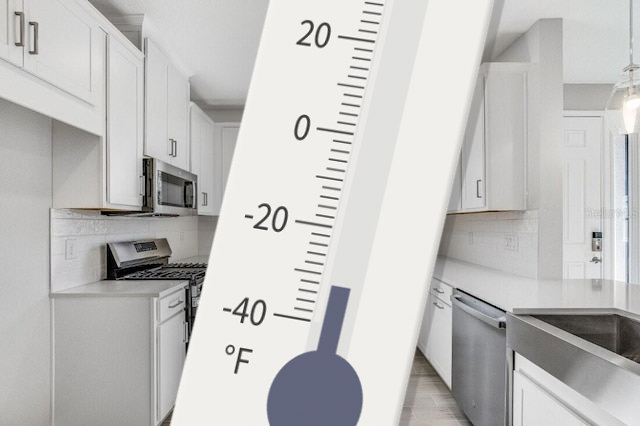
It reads -32 °F
